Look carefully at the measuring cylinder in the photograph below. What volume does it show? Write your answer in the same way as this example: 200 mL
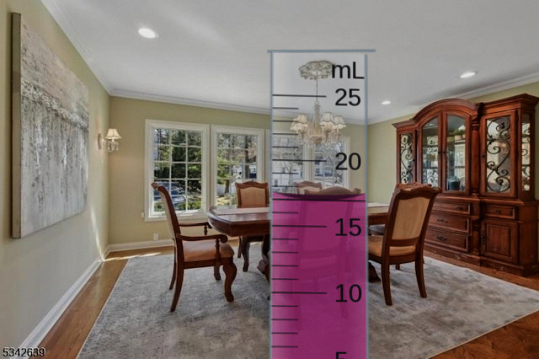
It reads 17 mL
